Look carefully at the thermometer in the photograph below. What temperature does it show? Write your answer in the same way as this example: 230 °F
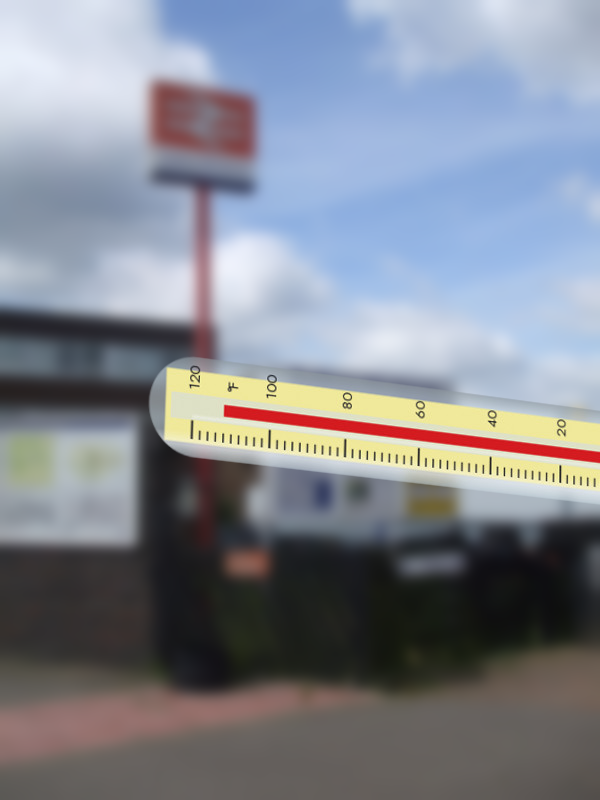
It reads 112 °F
